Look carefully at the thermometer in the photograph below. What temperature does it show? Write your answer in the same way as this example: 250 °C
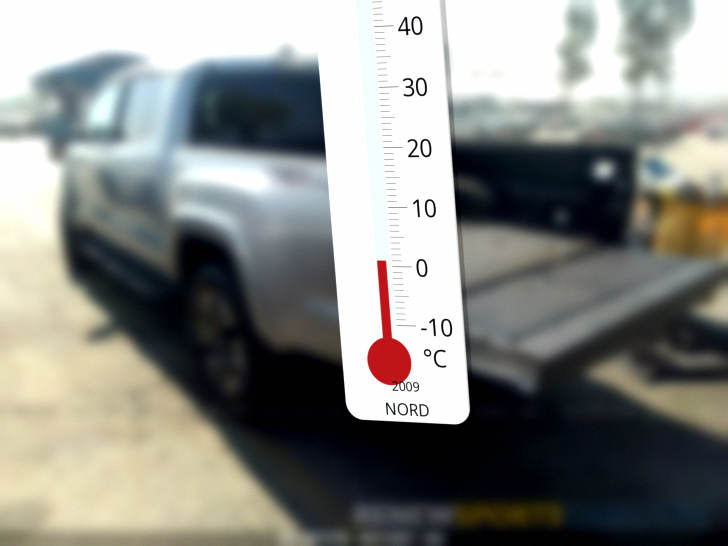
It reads 1 °C
